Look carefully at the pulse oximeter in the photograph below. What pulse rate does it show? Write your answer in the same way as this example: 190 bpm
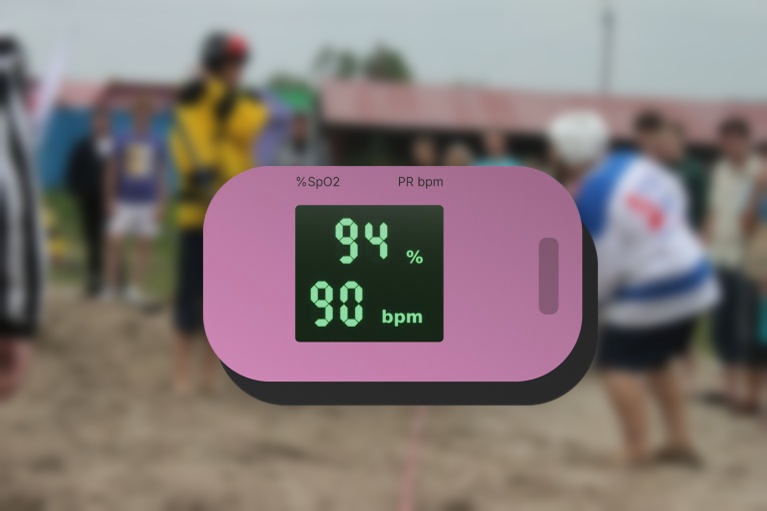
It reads 90 bpm
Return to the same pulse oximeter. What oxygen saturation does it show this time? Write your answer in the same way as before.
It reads 94 %
